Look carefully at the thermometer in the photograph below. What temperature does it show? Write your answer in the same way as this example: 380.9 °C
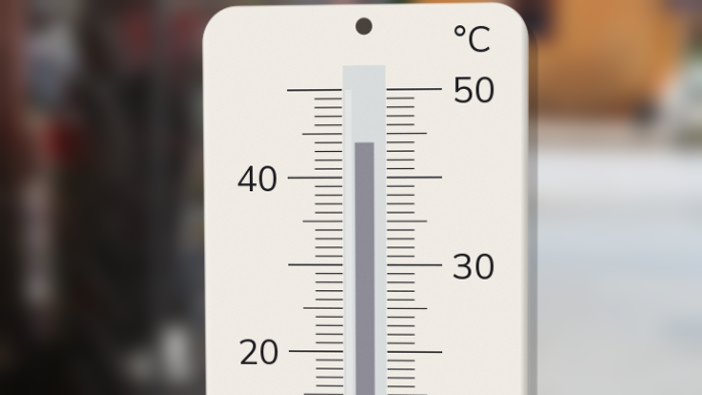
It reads 44 °C
